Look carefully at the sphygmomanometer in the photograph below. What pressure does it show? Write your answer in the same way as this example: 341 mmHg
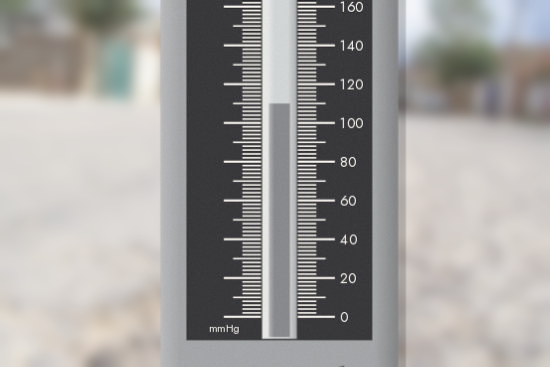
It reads 110 mmHg
